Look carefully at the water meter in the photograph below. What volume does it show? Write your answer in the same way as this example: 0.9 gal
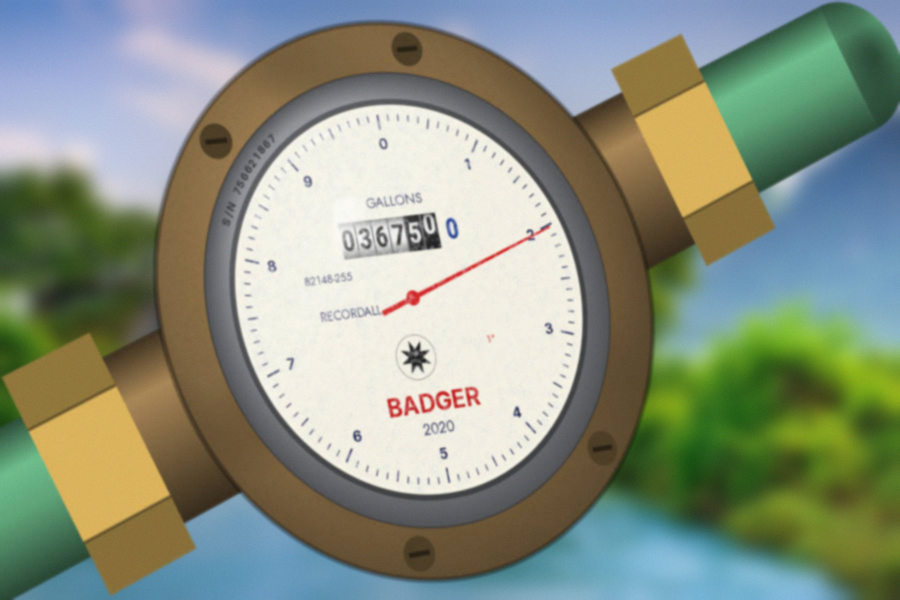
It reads 367502.0 gal
